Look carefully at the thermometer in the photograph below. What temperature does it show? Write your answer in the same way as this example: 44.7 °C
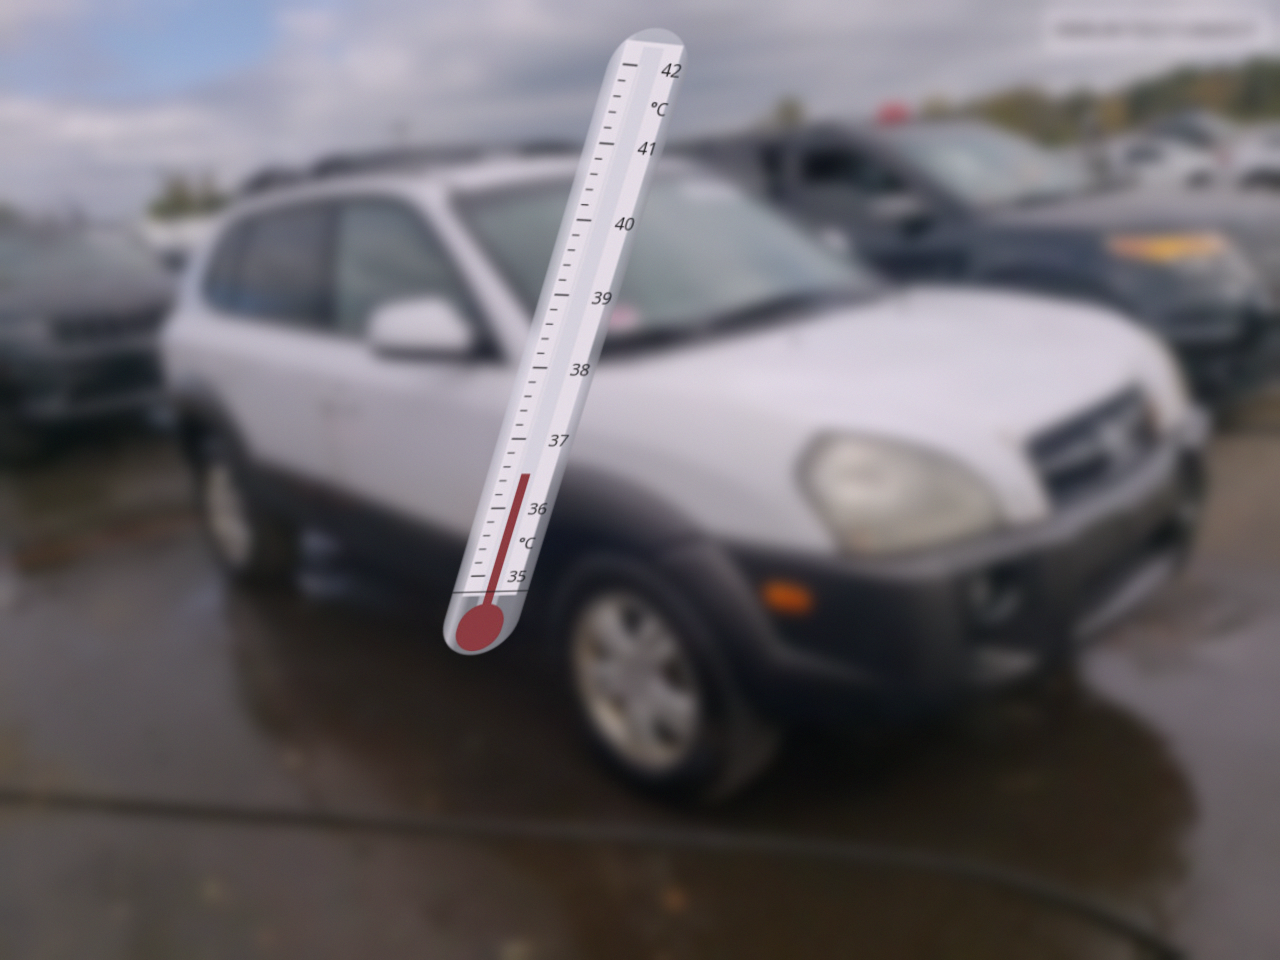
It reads 36.5 °C
